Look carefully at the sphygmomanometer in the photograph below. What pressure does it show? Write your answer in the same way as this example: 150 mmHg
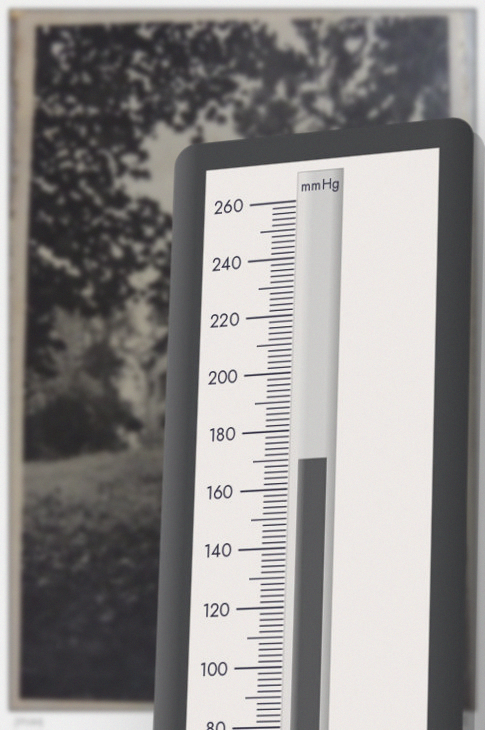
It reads 170 mmHg
